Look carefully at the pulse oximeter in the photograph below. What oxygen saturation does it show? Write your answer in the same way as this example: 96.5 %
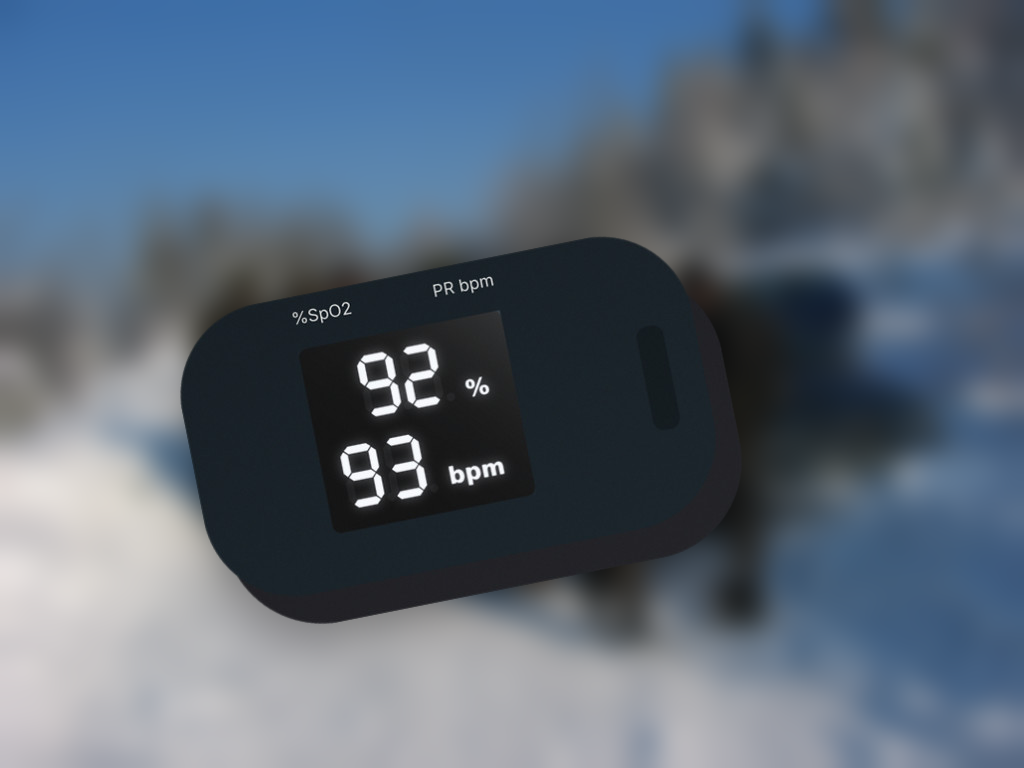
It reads 92 %
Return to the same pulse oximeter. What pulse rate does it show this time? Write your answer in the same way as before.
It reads 93 bpm
